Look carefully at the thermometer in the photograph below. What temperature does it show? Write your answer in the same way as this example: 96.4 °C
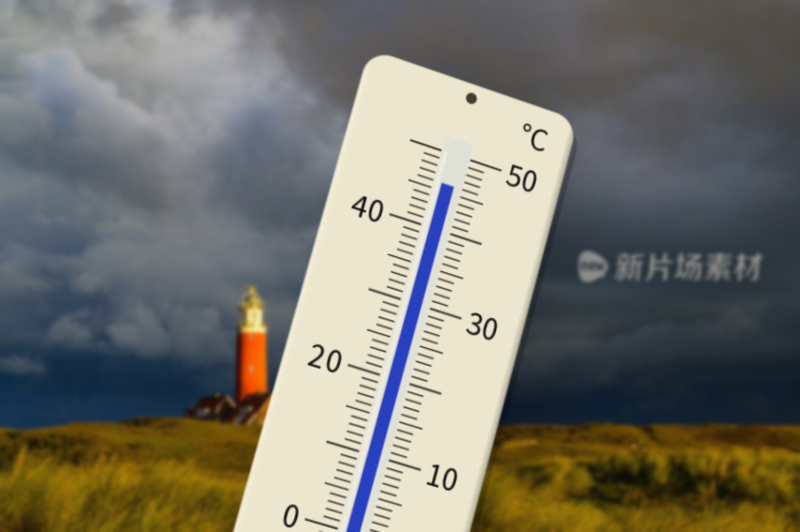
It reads 46 °C
